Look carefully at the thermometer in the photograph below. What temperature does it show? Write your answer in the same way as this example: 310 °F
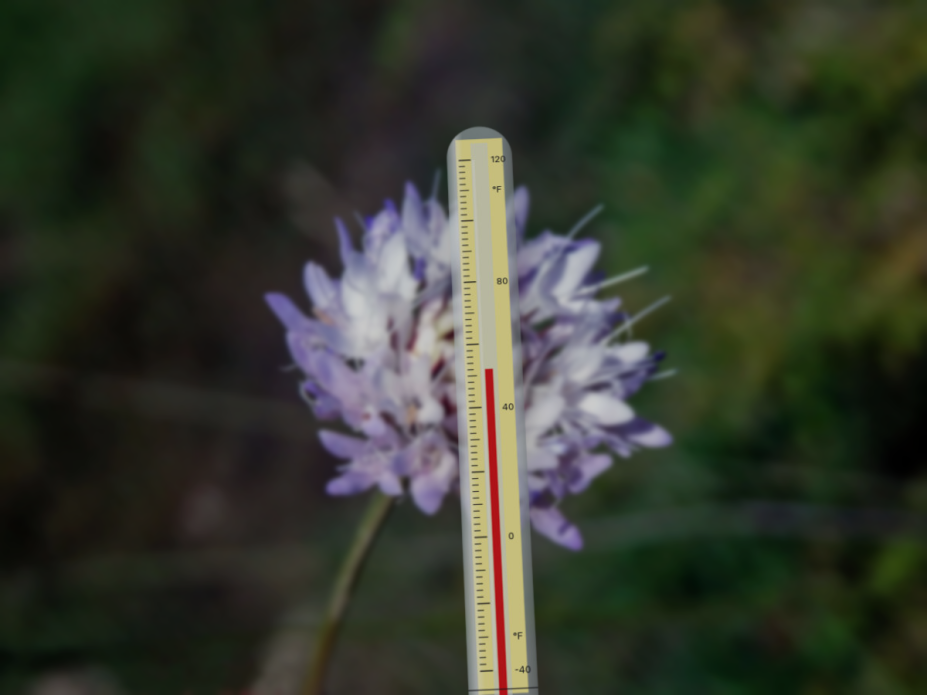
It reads 52 °F
